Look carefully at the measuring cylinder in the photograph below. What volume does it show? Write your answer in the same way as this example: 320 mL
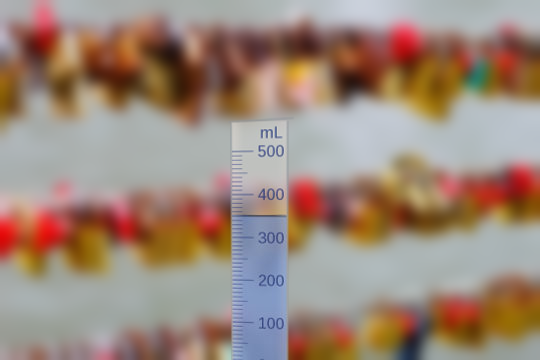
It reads 350 mL
